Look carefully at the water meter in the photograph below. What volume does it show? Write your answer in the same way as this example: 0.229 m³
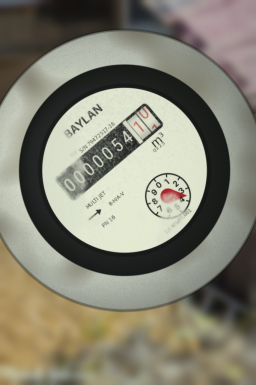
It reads 54.103 m³
